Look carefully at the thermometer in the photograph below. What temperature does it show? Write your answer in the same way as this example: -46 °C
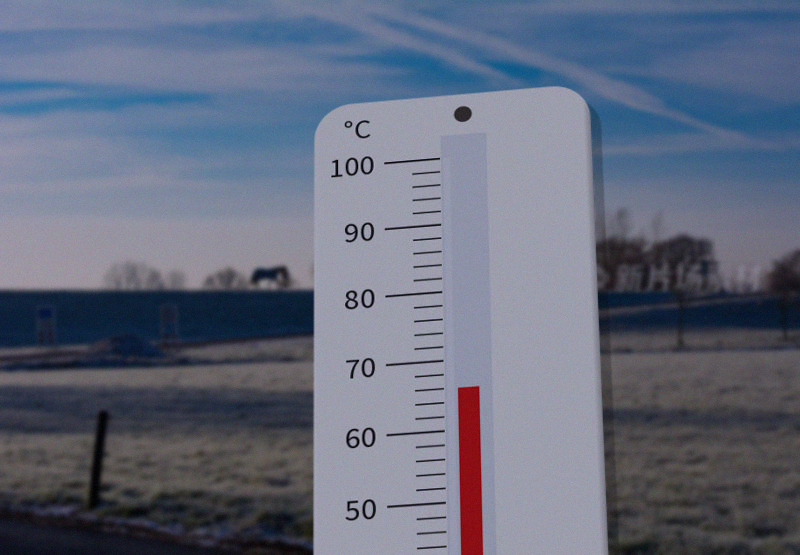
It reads 66 °C
